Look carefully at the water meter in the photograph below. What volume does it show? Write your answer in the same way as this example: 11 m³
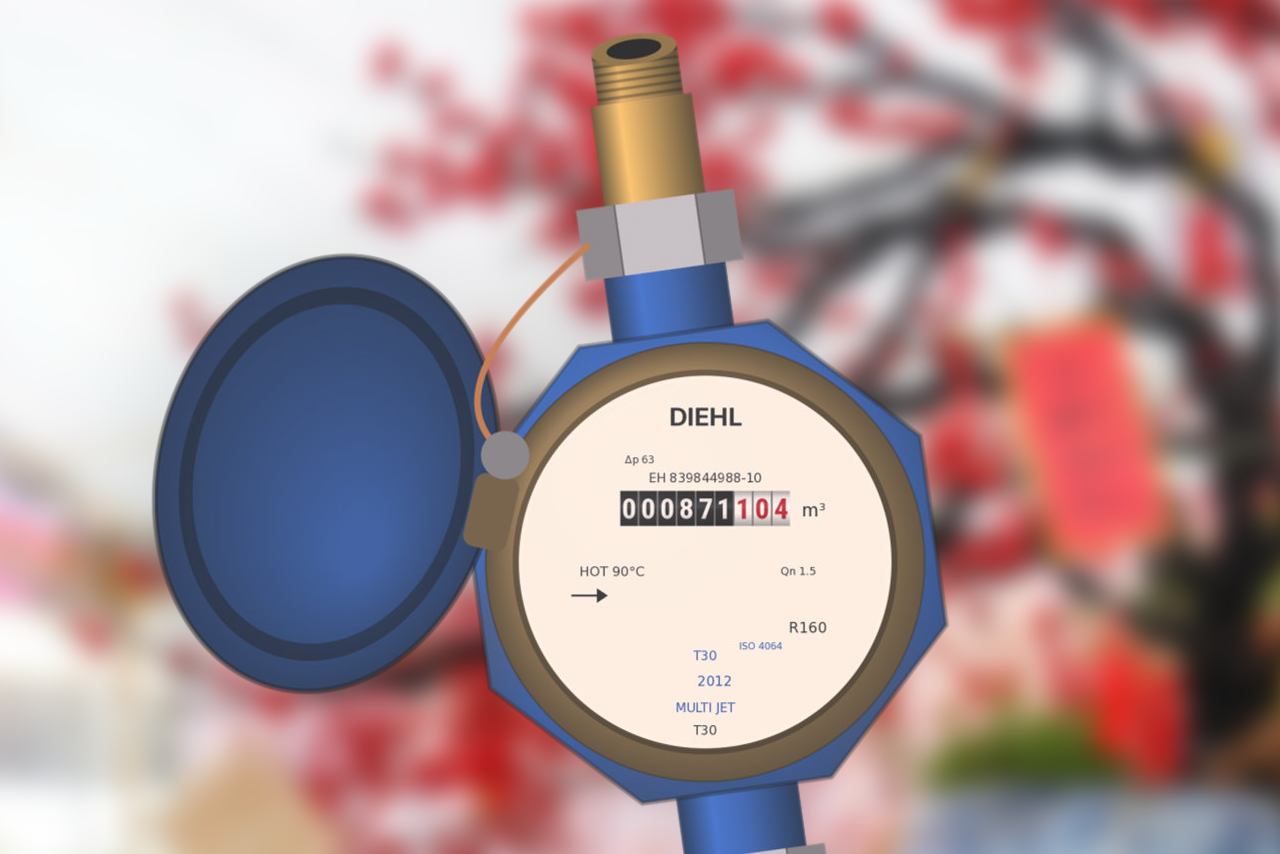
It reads 871.104 m³
